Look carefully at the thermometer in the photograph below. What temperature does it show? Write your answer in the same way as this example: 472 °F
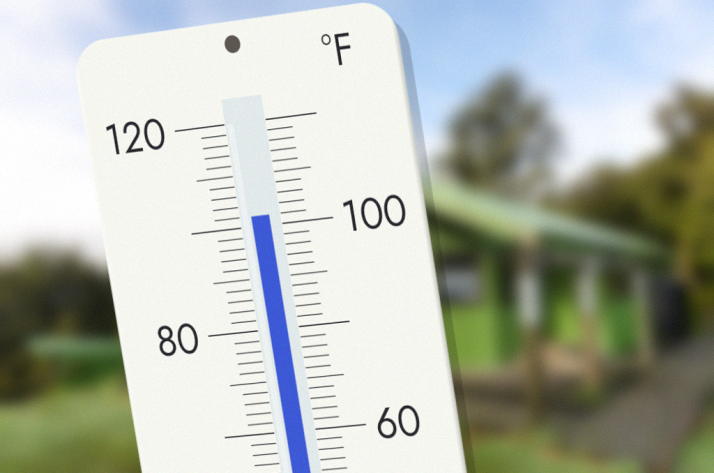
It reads 102 °F
